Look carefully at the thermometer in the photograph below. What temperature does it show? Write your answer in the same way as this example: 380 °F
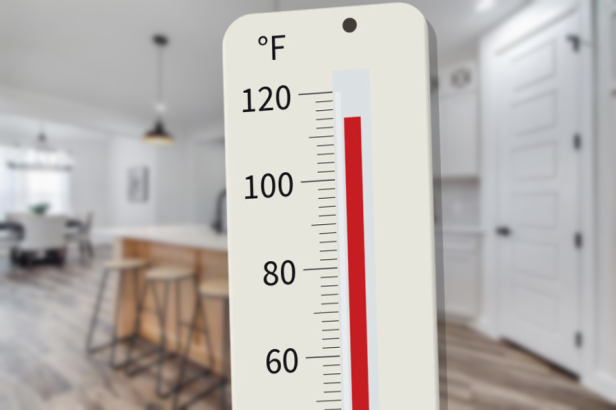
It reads 114 °F
